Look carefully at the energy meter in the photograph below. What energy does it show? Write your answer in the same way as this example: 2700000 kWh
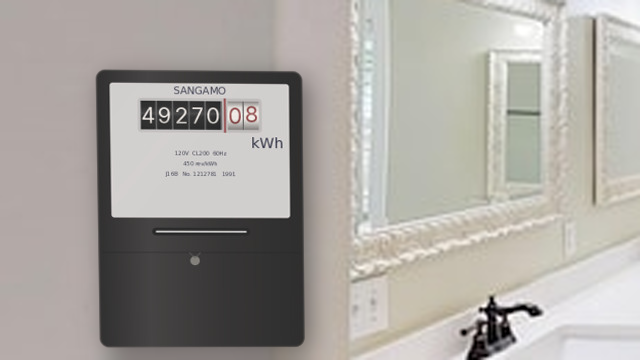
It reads 49270.08 kWh
